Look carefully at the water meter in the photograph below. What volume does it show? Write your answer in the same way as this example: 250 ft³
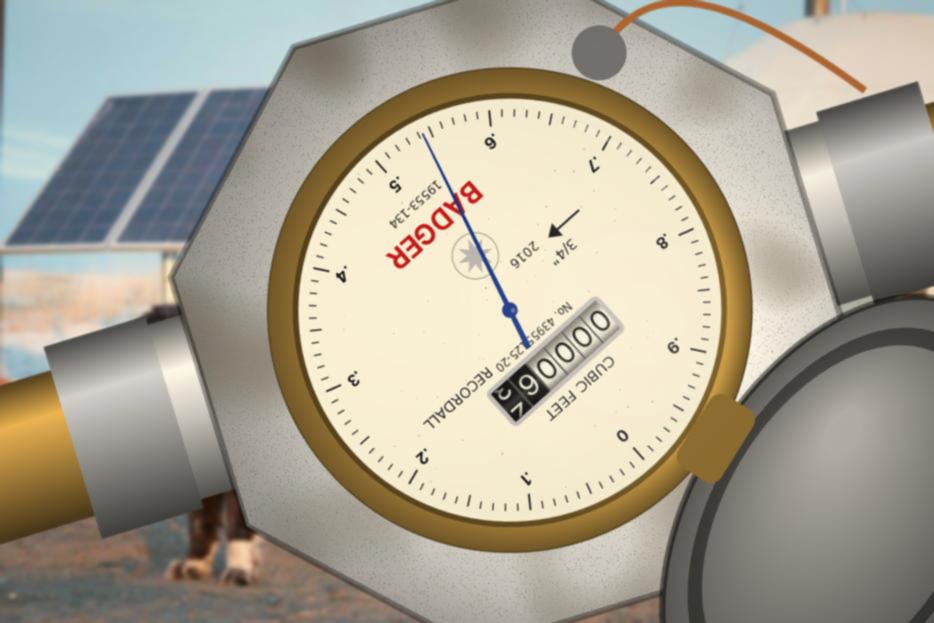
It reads 62.54 ft³
